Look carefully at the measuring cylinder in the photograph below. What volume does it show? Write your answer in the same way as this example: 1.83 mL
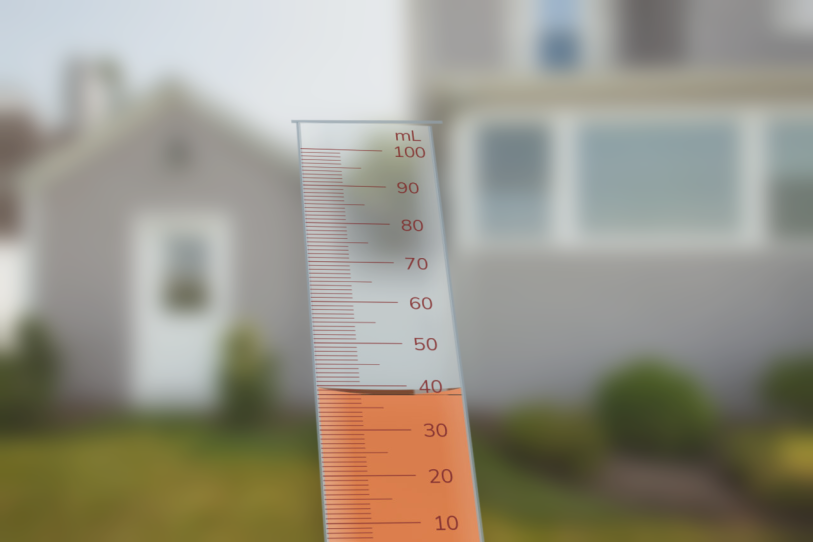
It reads 38 mL
